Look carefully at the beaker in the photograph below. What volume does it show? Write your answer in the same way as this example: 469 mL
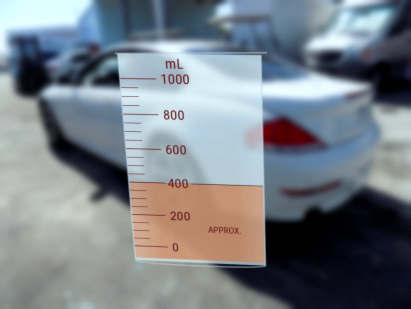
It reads 400 mL
